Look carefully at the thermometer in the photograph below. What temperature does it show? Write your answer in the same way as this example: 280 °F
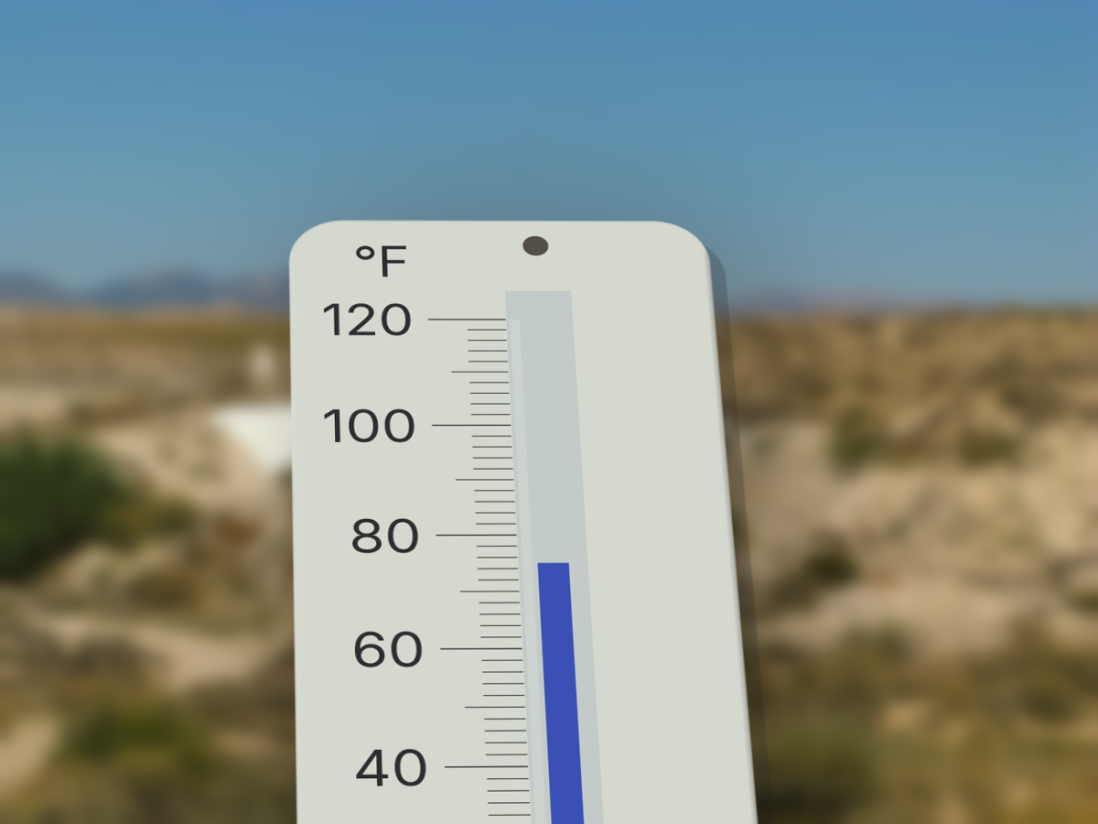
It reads 75 °F
